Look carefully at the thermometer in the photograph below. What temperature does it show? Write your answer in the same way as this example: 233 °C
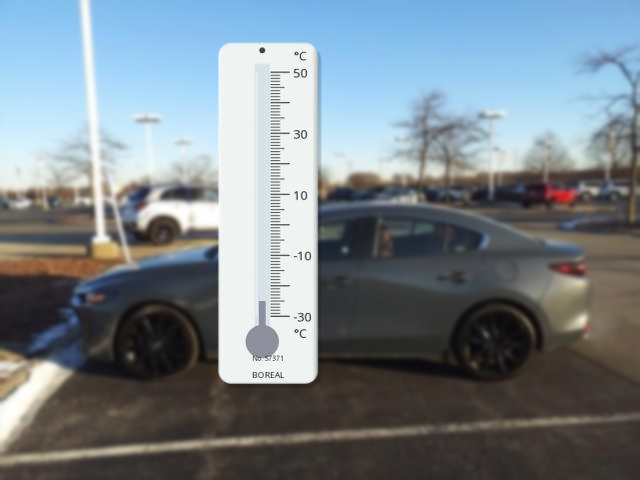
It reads -25 °C
